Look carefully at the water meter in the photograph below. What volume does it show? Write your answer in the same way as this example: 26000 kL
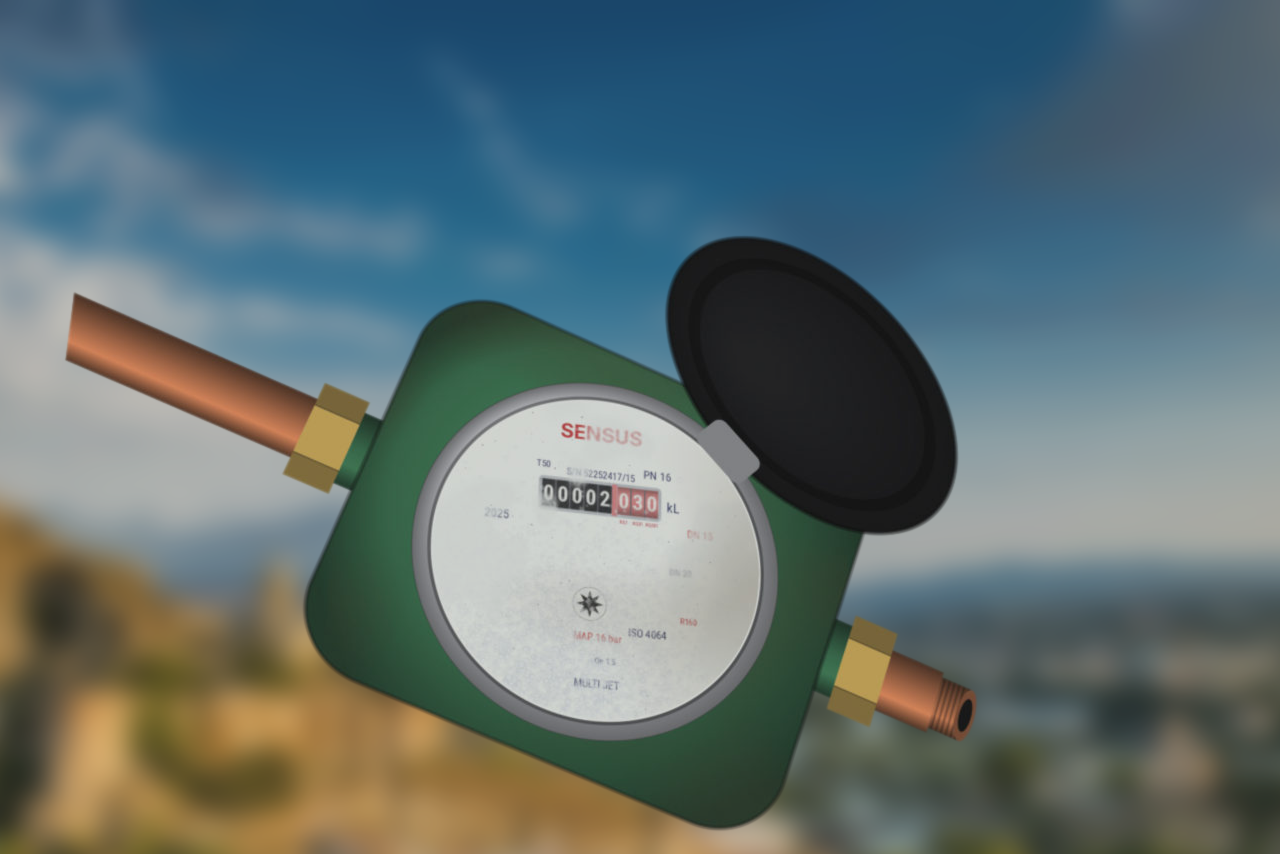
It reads 2.030 kL
